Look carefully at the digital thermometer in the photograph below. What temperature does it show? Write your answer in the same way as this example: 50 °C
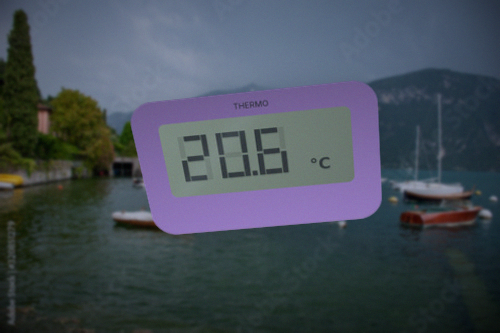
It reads 20.6 °C
